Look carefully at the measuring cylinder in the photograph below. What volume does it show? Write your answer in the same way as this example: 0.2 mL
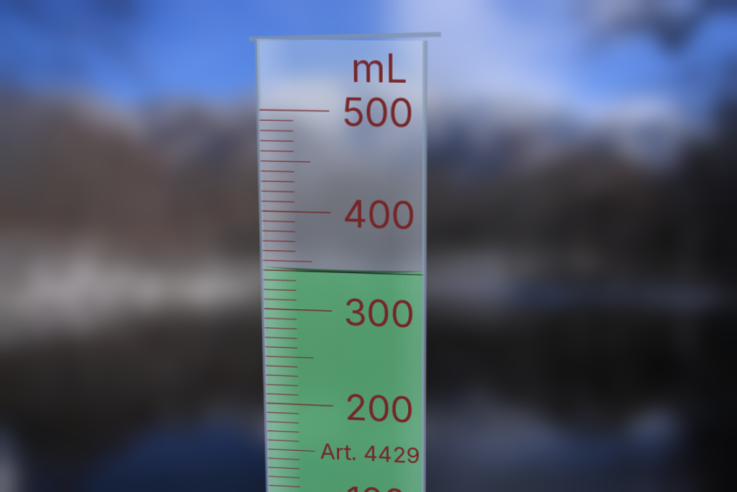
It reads 340 mL
